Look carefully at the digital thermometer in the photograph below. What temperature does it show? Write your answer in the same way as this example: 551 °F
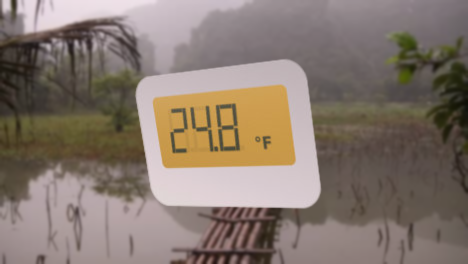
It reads 24.8 °F
